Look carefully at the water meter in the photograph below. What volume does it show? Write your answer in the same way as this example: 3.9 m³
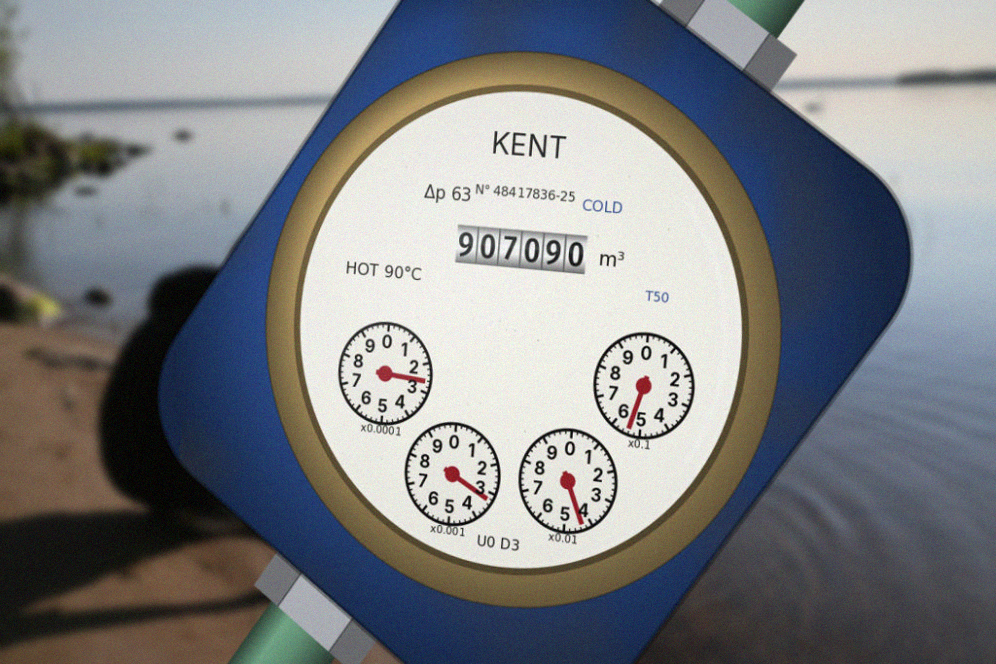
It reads 907090.5432 m³
